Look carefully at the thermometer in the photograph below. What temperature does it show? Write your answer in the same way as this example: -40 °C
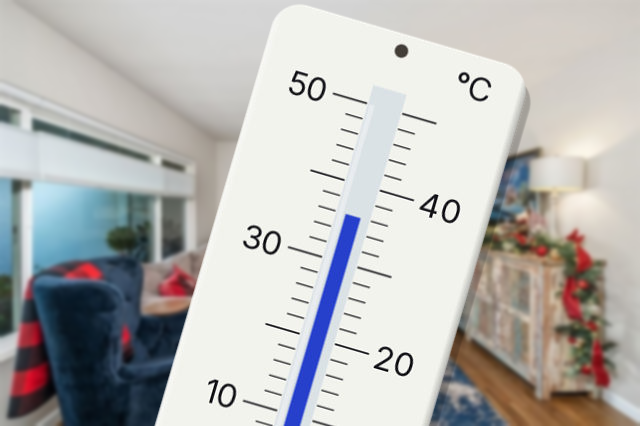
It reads 36 °C
